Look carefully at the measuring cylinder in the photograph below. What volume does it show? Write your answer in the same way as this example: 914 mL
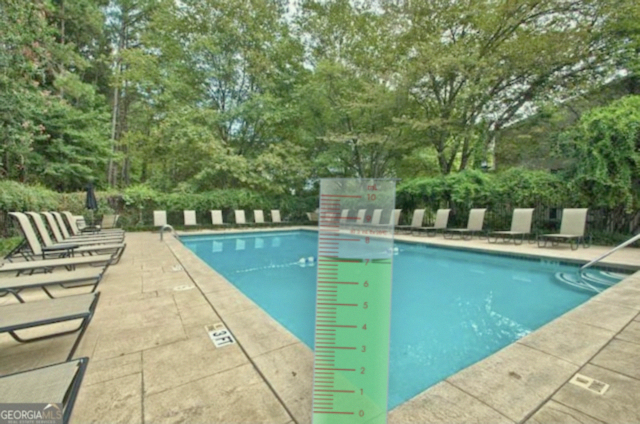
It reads 7 mL
